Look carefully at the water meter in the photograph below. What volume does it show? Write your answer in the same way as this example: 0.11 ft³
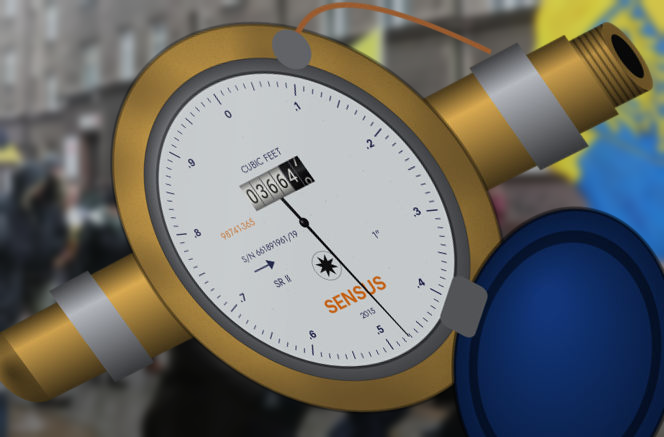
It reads 36647.47 ft³
